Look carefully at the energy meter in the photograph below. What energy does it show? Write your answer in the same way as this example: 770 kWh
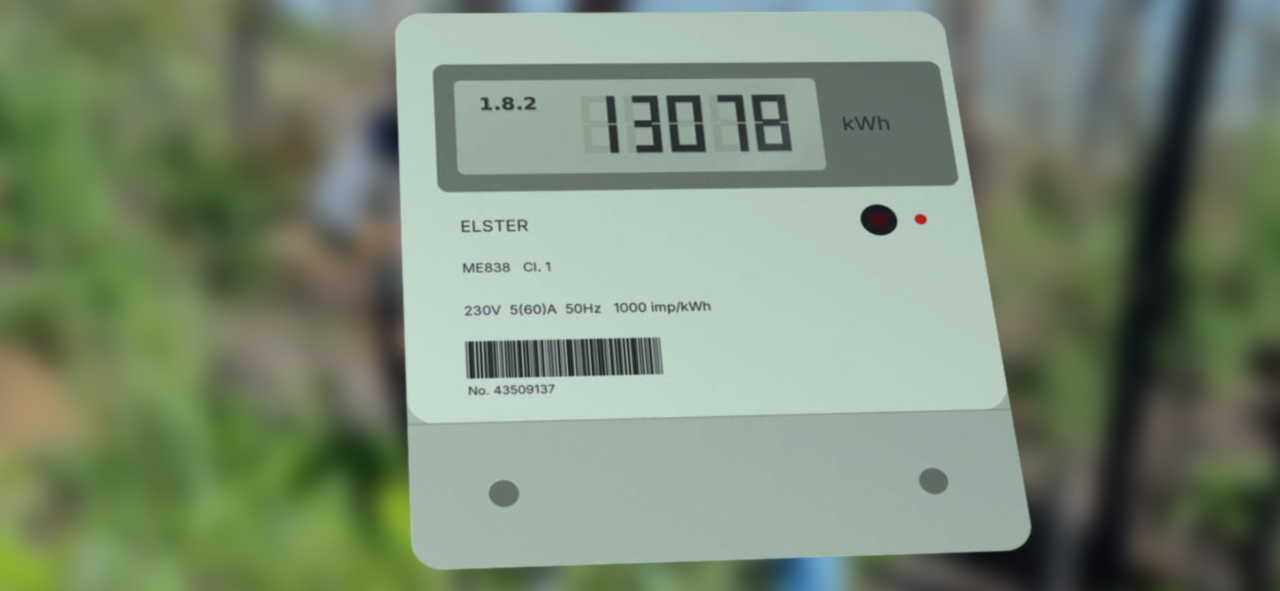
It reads 13078 kWh
